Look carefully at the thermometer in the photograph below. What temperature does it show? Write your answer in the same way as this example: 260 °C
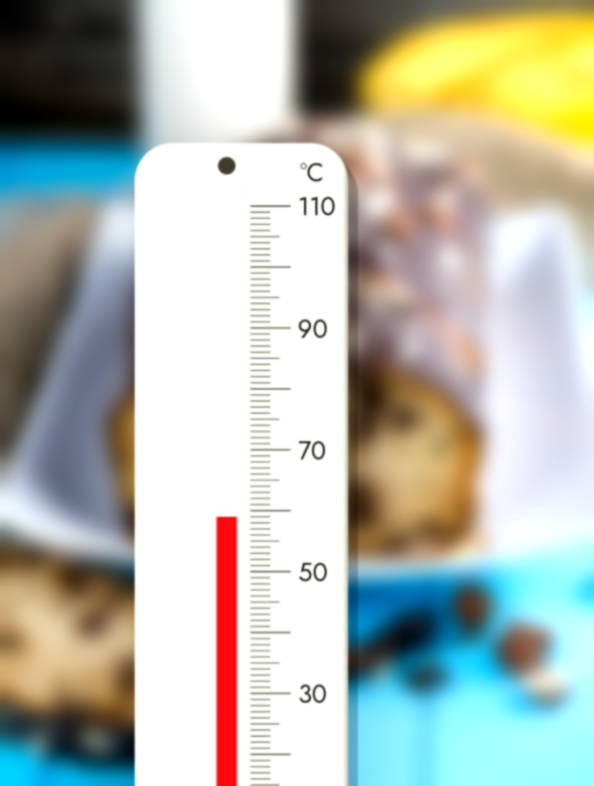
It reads 59 °C
